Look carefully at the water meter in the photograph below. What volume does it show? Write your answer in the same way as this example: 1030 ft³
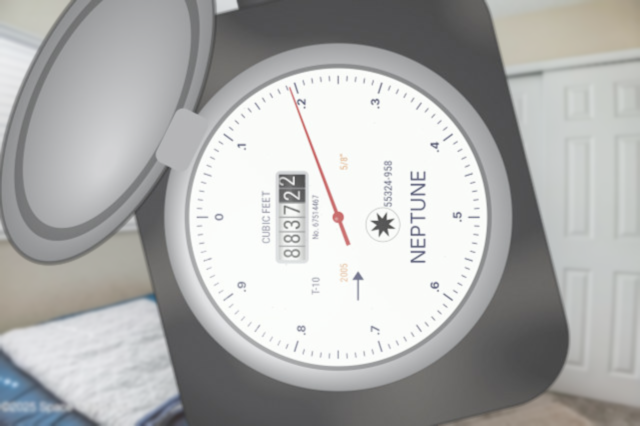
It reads 883722.19 ft³
